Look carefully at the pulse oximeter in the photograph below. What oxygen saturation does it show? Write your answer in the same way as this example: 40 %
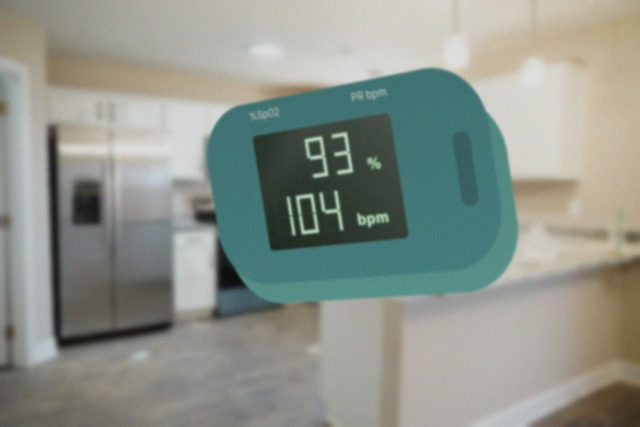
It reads 93 %
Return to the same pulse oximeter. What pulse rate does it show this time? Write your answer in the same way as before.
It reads 104 bpm
